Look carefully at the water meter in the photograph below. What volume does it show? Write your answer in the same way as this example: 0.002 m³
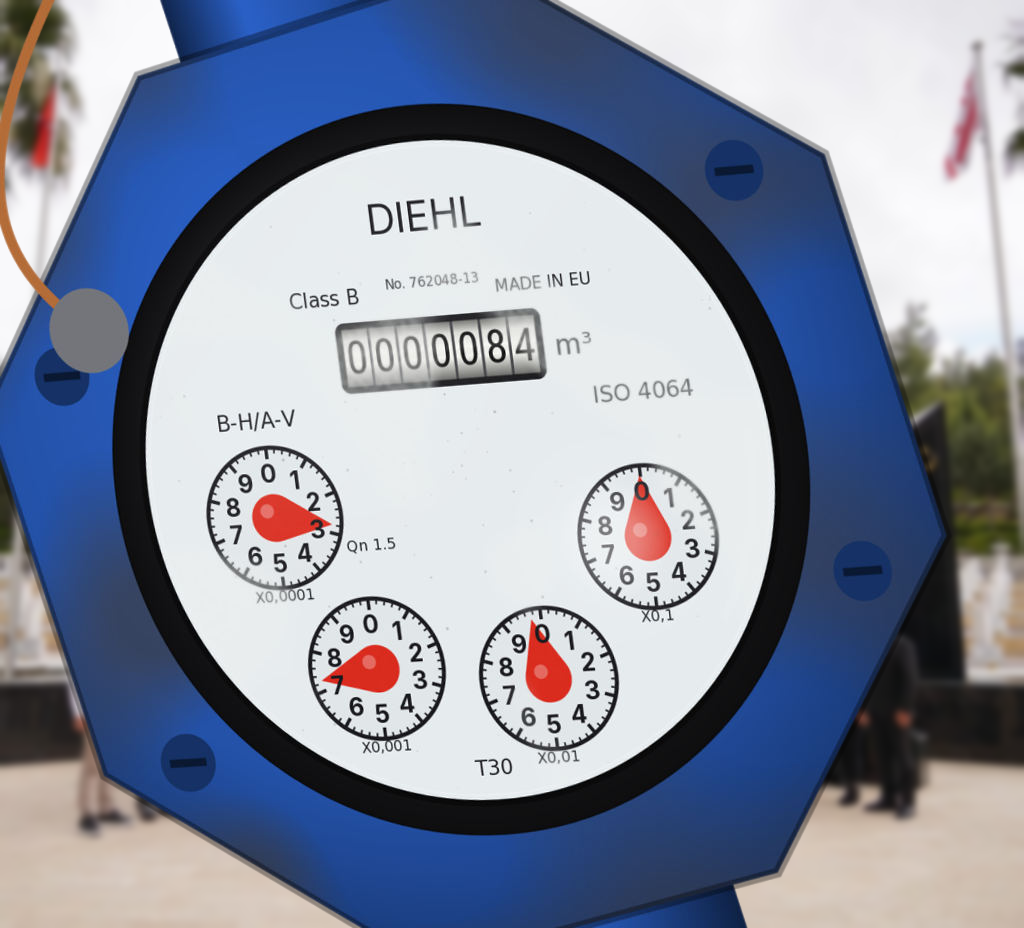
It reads 83.9972 m³
